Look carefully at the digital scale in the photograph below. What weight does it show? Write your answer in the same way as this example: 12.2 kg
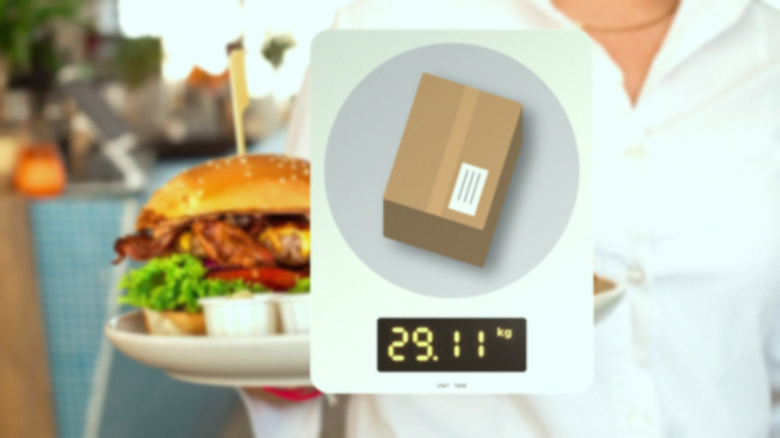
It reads 29.11 kg
